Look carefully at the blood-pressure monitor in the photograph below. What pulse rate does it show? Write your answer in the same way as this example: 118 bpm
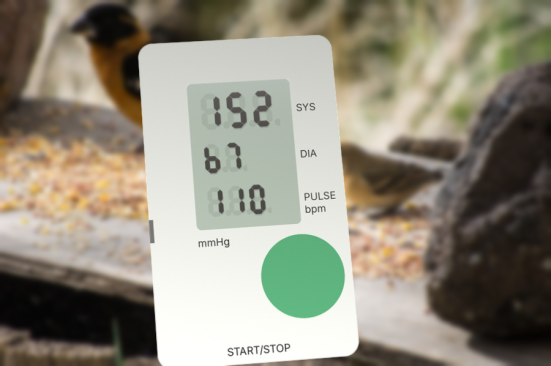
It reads 110 bpm
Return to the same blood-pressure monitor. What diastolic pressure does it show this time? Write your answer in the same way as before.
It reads 67 mmHg
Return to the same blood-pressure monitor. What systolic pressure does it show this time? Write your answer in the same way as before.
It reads 152 mmHg
